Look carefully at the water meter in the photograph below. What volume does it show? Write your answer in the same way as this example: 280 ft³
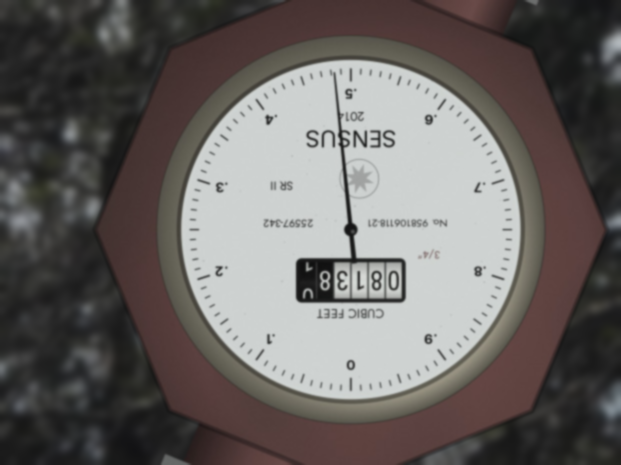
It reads 81380.48 ft³
